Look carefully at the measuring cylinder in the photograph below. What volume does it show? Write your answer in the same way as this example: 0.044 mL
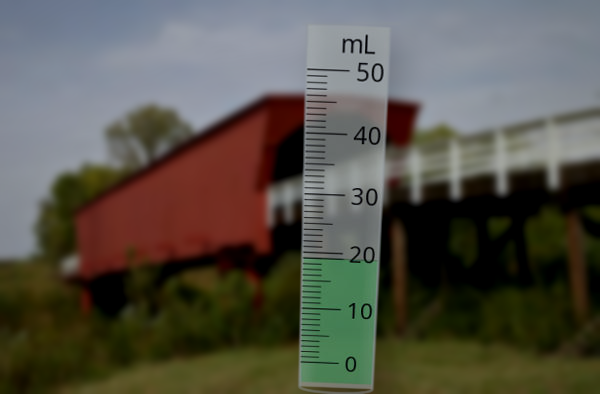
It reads 19 mL
